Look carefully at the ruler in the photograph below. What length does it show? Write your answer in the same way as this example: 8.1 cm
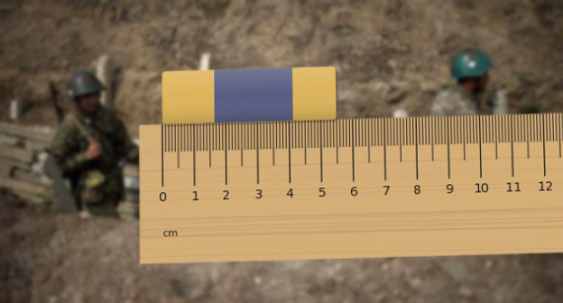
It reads 5.5 cm
